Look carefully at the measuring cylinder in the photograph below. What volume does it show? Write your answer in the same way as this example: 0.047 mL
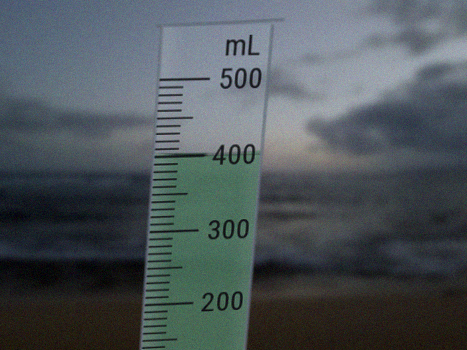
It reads 400 mL
